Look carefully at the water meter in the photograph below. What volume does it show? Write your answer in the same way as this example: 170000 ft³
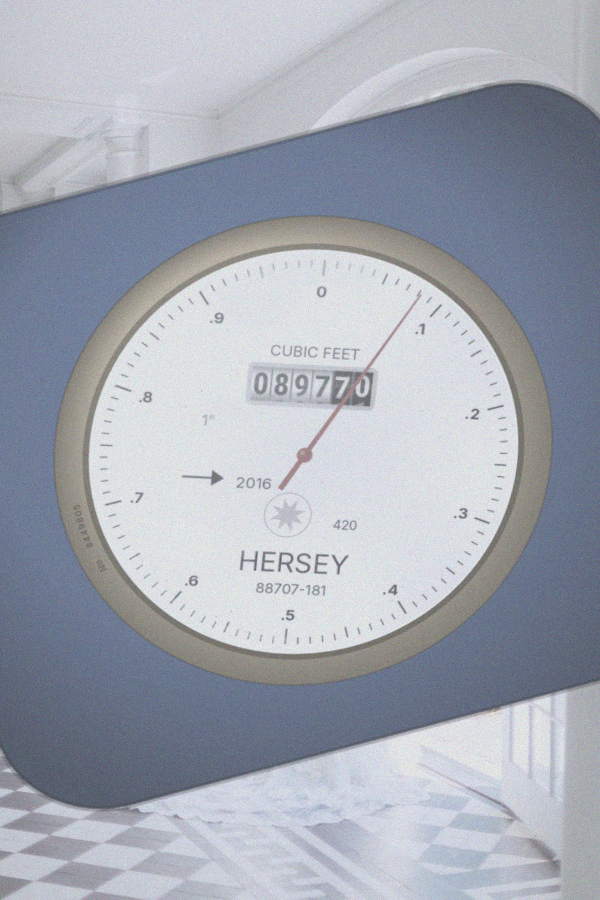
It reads 89770.08 ft³
